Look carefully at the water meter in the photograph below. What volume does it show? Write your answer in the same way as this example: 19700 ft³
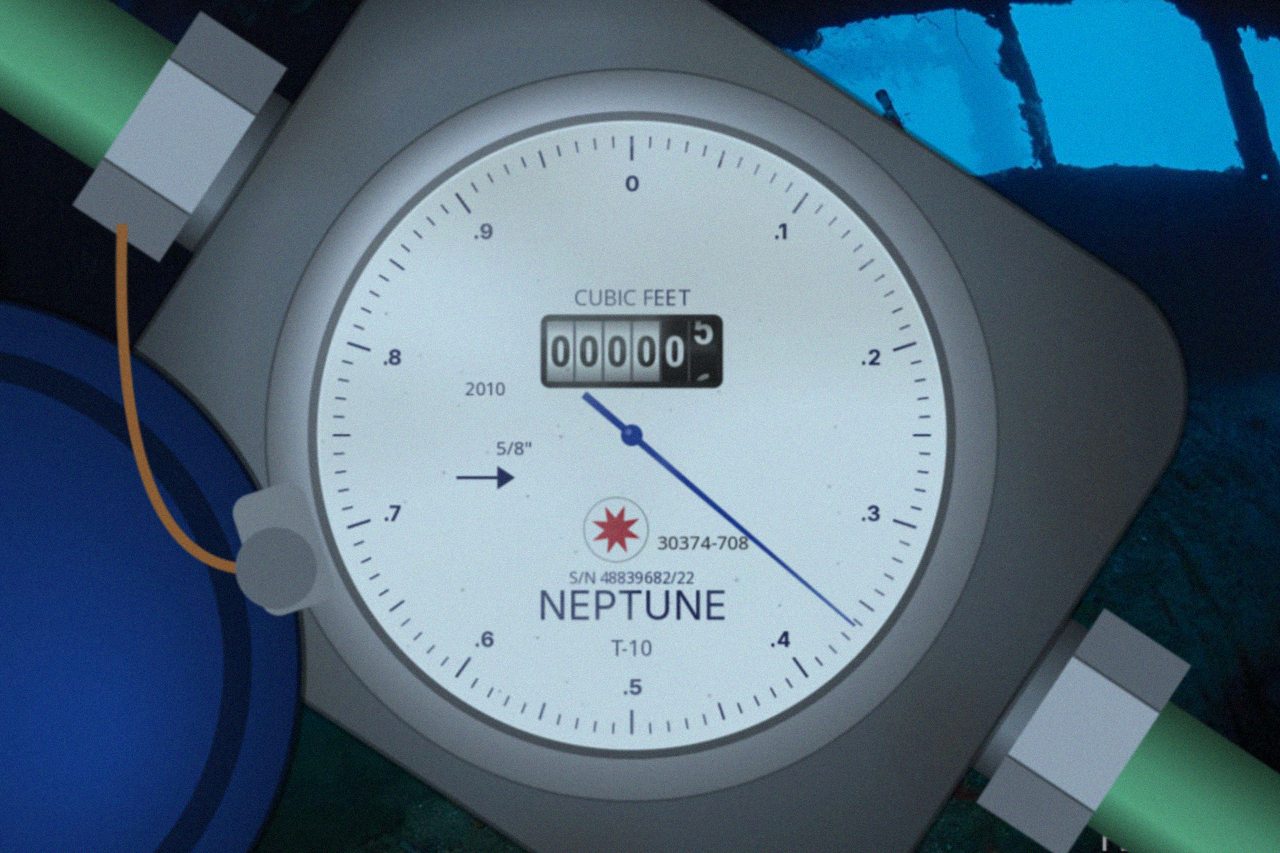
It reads 5.36 ft³
